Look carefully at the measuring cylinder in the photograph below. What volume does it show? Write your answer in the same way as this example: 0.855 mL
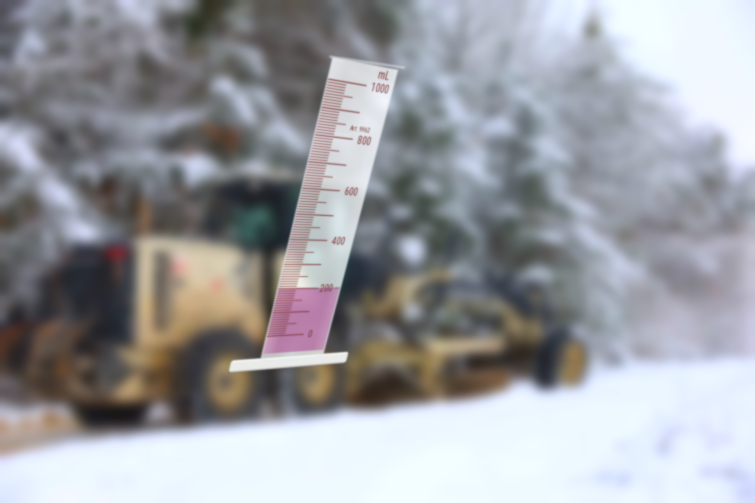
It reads 200 mL
